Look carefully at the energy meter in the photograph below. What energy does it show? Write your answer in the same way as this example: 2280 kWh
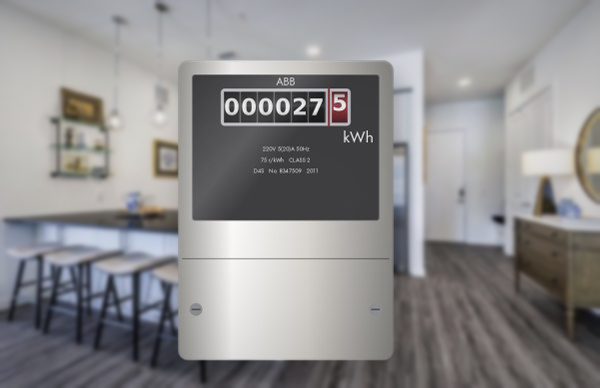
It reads 27.5 kWh
